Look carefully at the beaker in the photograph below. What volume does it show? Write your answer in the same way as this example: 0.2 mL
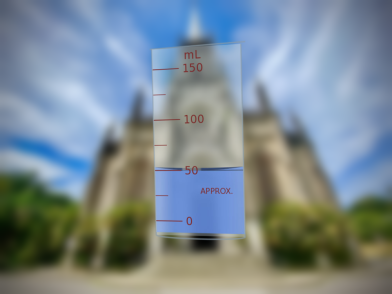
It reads 50 mL
